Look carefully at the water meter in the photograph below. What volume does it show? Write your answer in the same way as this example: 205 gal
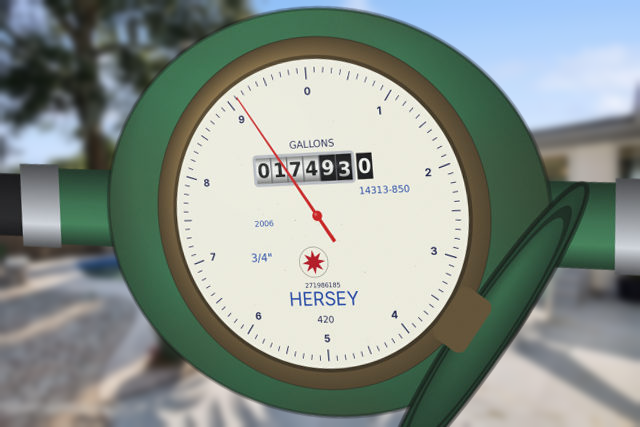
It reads 174929.1 gal
